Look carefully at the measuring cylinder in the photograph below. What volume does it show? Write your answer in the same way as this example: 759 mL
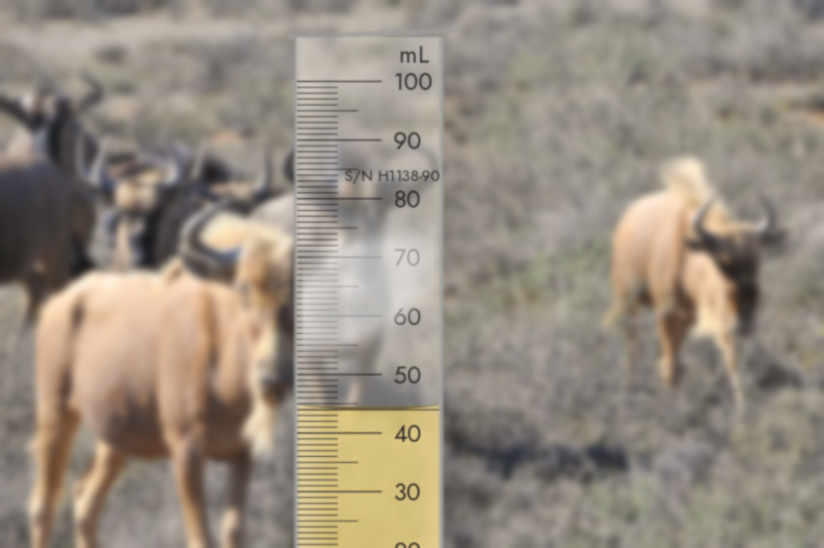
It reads 44 mL
